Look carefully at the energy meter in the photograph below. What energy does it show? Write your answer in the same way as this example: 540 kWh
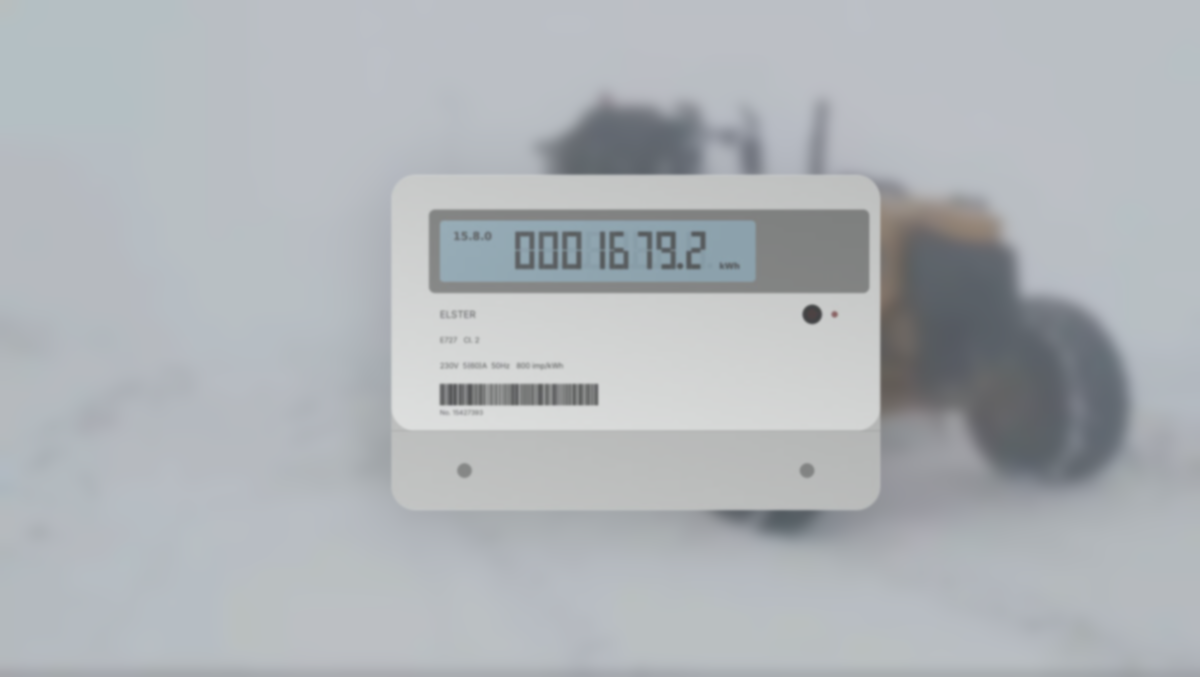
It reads 1679.2 kWh
